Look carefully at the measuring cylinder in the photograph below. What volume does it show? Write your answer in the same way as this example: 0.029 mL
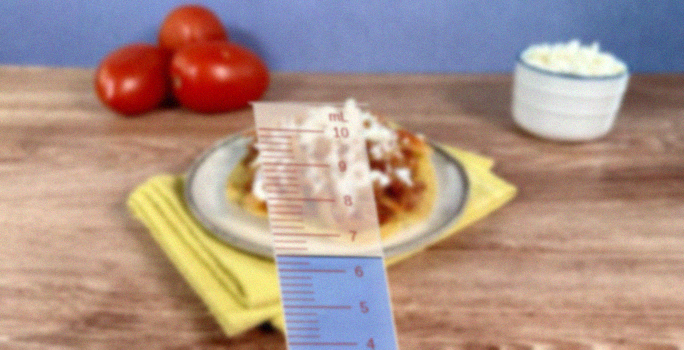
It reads 6.4 mL
